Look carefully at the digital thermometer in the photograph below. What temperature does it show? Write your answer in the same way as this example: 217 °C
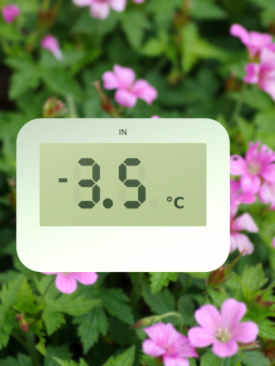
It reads -3.5 °C
